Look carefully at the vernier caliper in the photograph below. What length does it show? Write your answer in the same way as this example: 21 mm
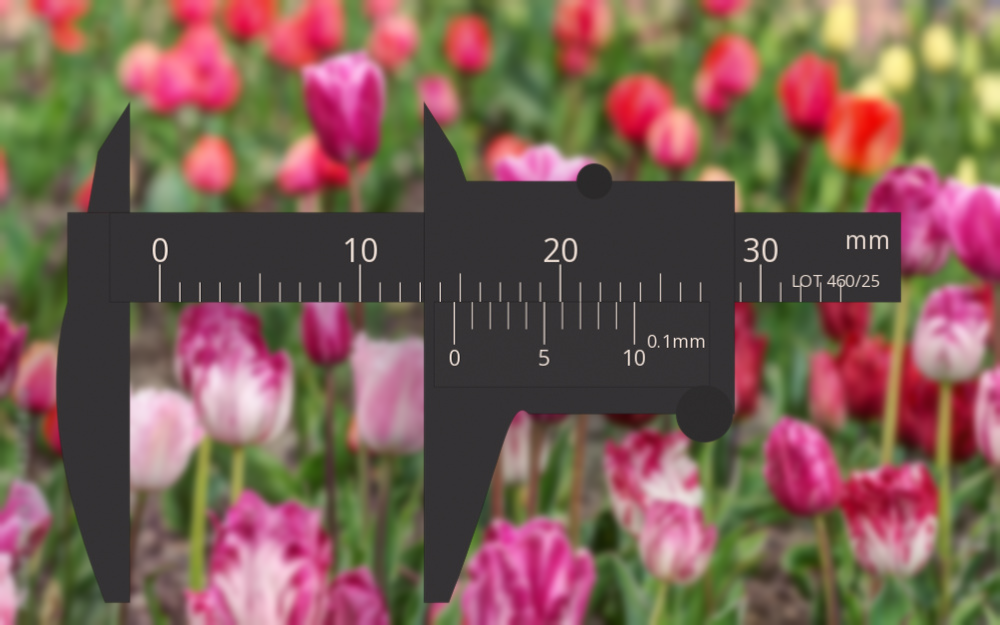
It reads 14.7 mm
